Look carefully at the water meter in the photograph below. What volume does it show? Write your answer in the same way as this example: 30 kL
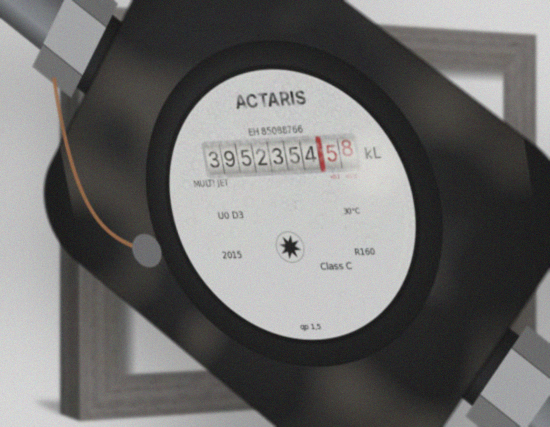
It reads 3952354.58 kL
